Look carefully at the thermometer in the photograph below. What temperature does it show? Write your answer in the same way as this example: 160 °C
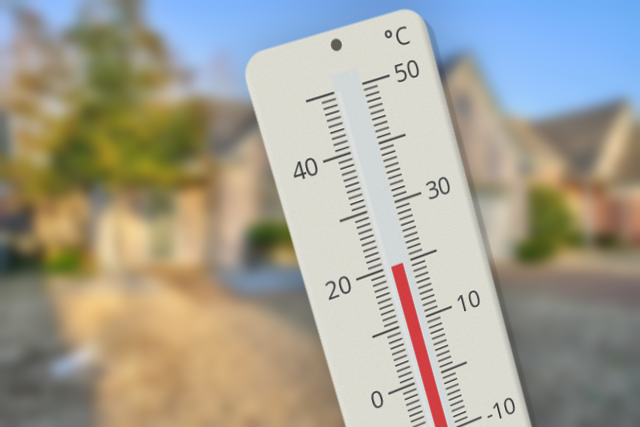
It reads 20 °C
